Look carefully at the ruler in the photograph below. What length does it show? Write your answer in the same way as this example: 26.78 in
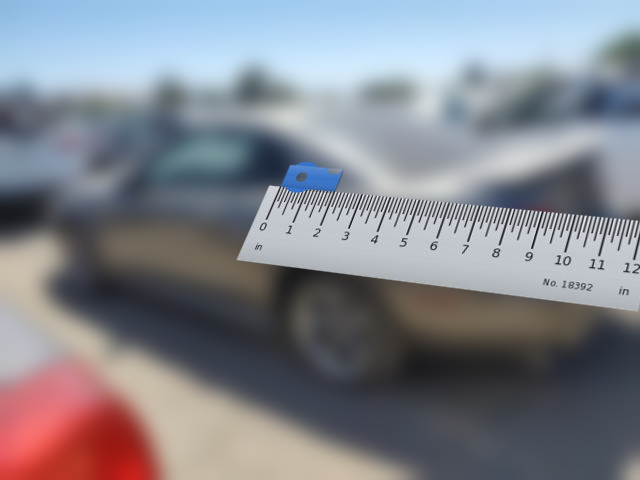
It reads 2 in
